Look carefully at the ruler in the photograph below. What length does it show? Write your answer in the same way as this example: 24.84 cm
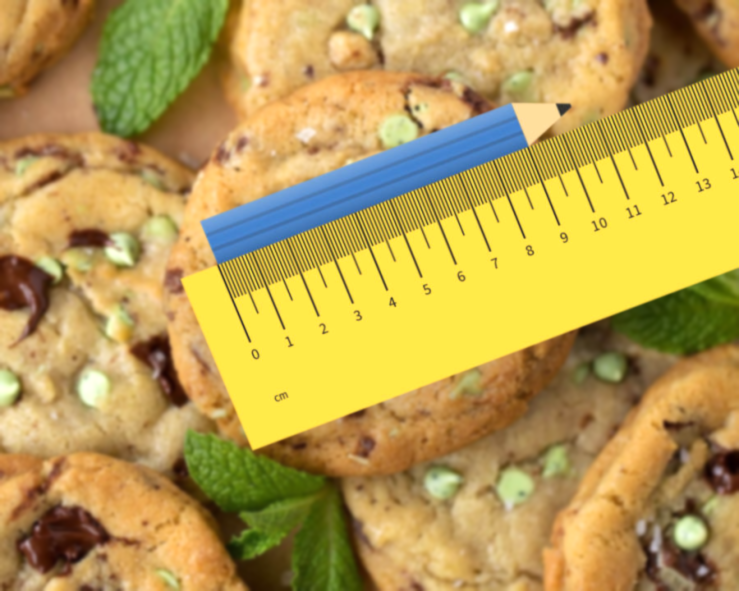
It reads 10.5 cm
